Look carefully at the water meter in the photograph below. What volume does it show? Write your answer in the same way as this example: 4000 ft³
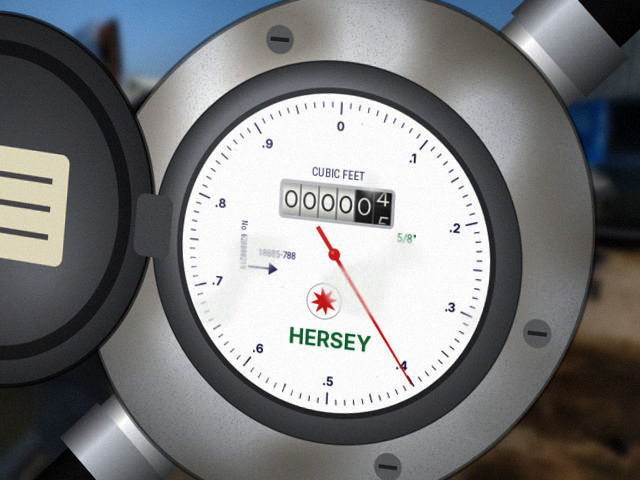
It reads 4.40 ft³
